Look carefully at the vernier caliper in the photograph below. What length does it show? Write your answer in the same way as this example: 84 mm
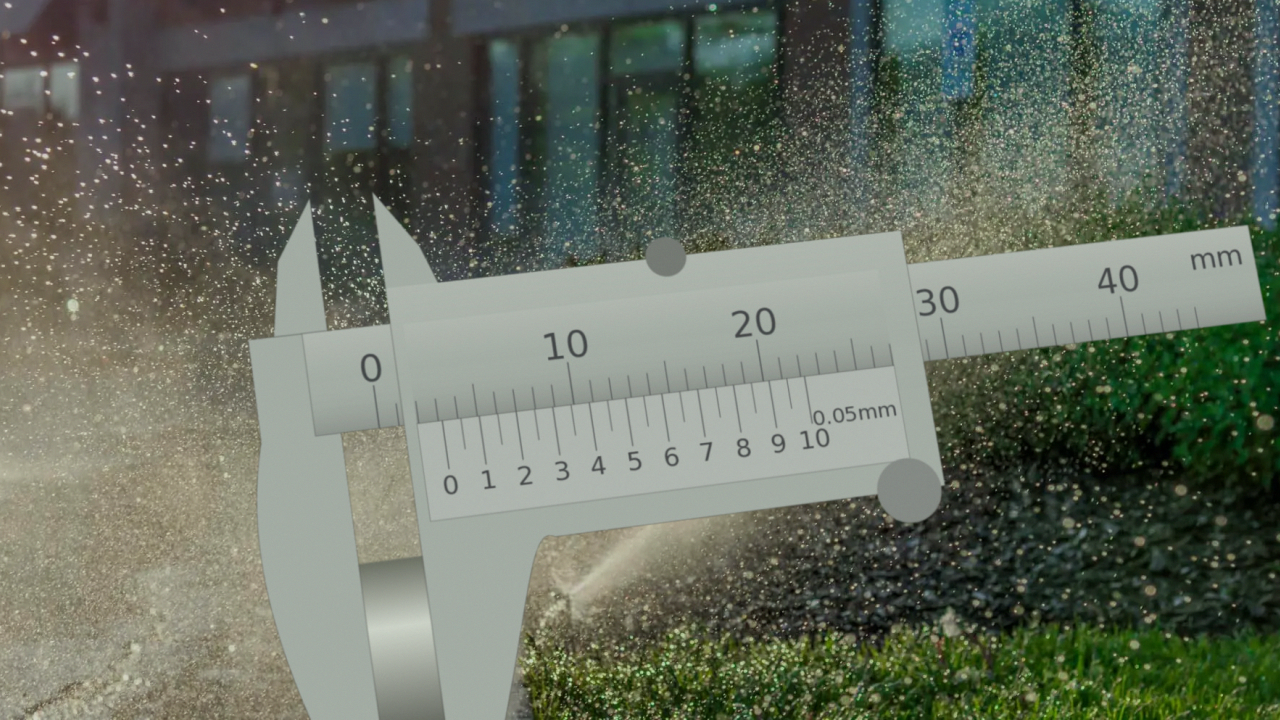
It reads 3.2 mm
